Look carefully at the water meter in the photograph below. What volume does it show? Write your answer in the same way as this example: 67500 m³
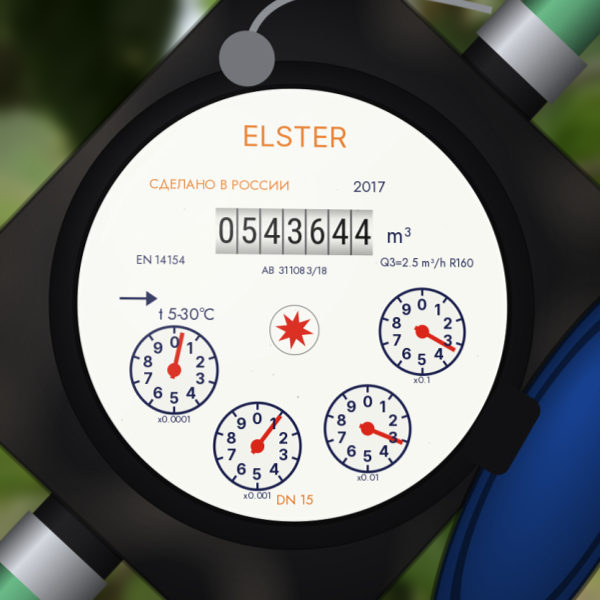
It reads 543644.3310 m³
